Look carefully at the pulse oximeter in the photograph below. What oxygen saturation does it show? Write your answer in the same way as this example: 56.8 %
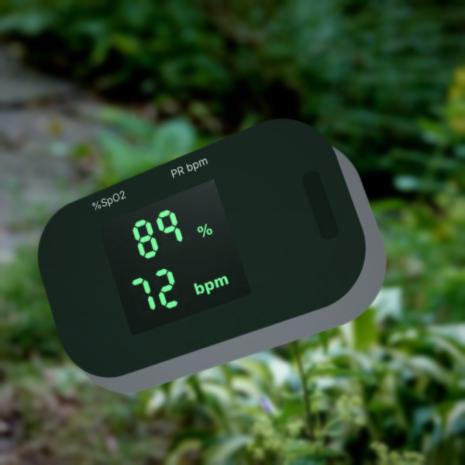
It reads 89 %
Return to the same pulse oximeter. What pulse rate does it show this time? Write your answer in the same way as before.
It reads 72 bpm
